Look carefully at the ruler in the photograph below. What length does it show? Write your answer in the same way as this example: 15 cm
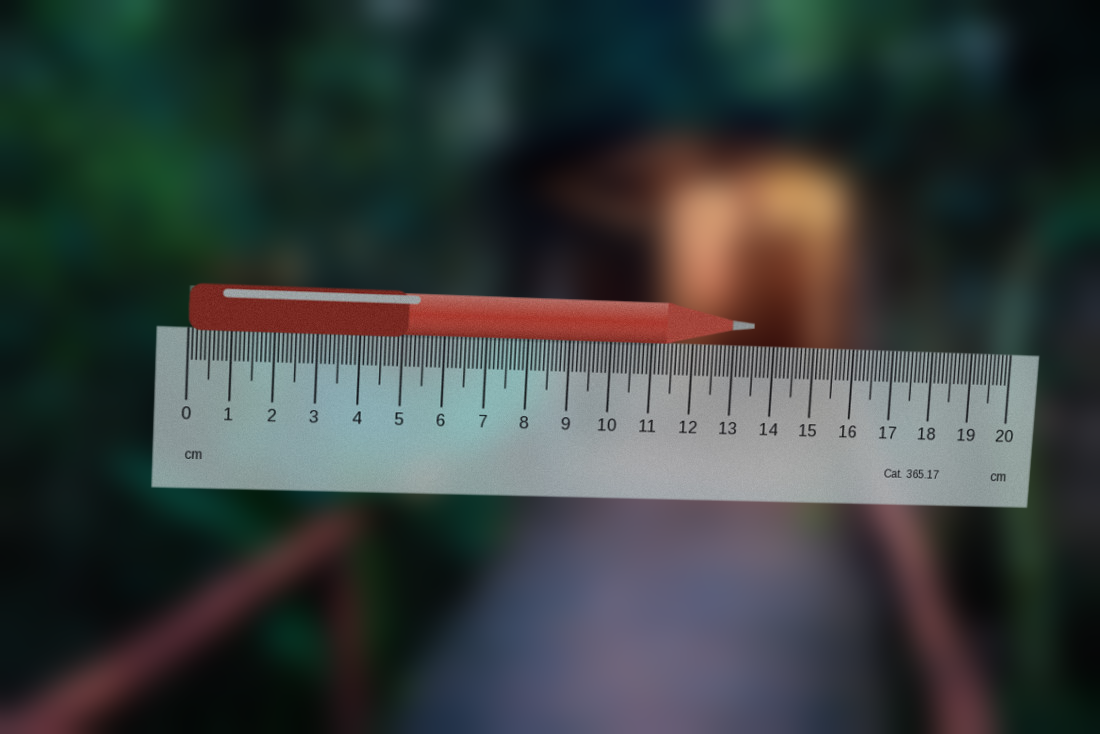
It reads 13.5 cm
